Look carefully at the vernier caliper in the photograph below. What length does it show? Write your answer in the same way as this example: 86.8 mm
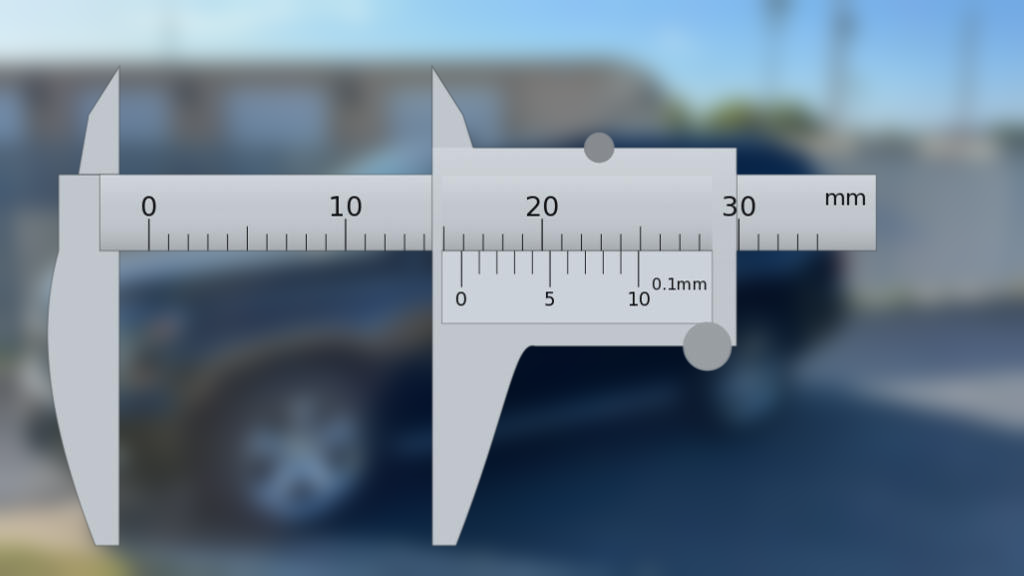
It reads 15.9 mm
